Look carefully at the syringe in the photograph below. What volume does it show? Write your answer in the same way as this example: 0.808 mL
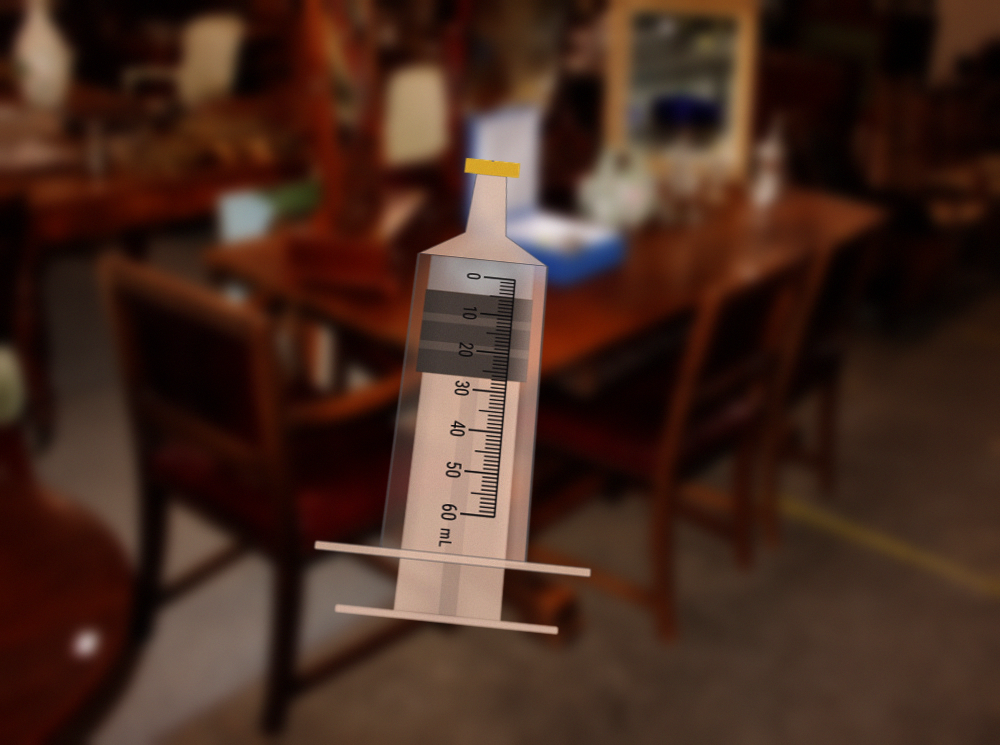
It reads 5 mL
